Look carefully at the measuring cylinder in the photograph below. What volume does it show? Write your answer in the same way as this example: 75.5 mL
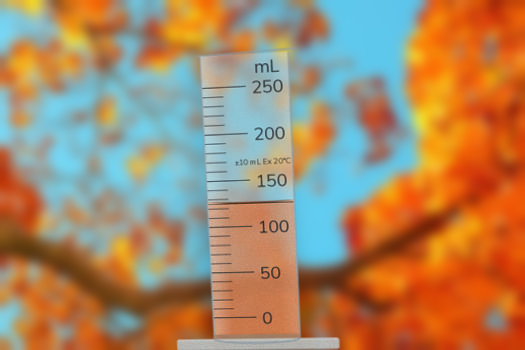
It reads 125 mL
